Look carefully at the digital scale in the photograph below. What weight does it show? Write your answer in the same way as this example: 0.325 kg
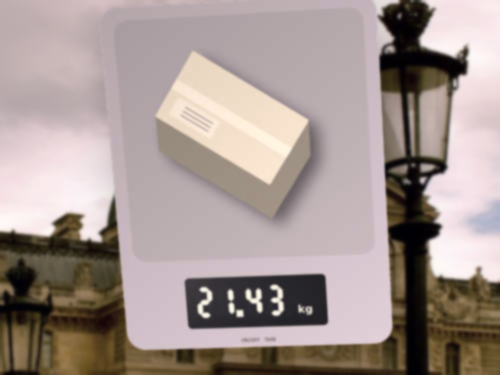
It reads 21.43 kg
